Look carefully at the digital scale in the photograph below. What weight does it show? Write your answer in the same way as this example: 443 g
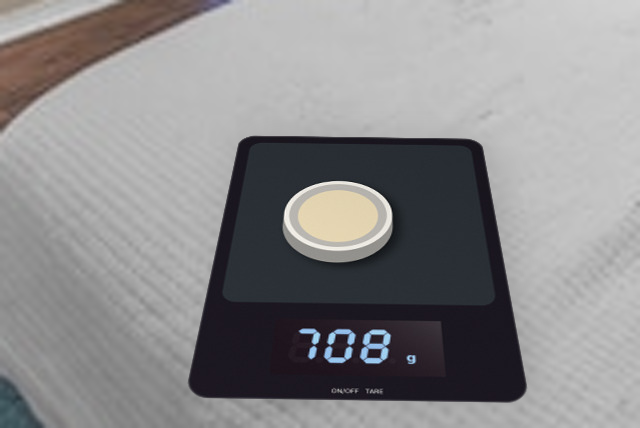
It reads 708 g
